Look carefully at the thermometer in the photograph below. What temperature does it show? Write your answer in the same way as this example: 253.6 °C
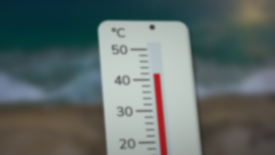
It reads 42 °C
